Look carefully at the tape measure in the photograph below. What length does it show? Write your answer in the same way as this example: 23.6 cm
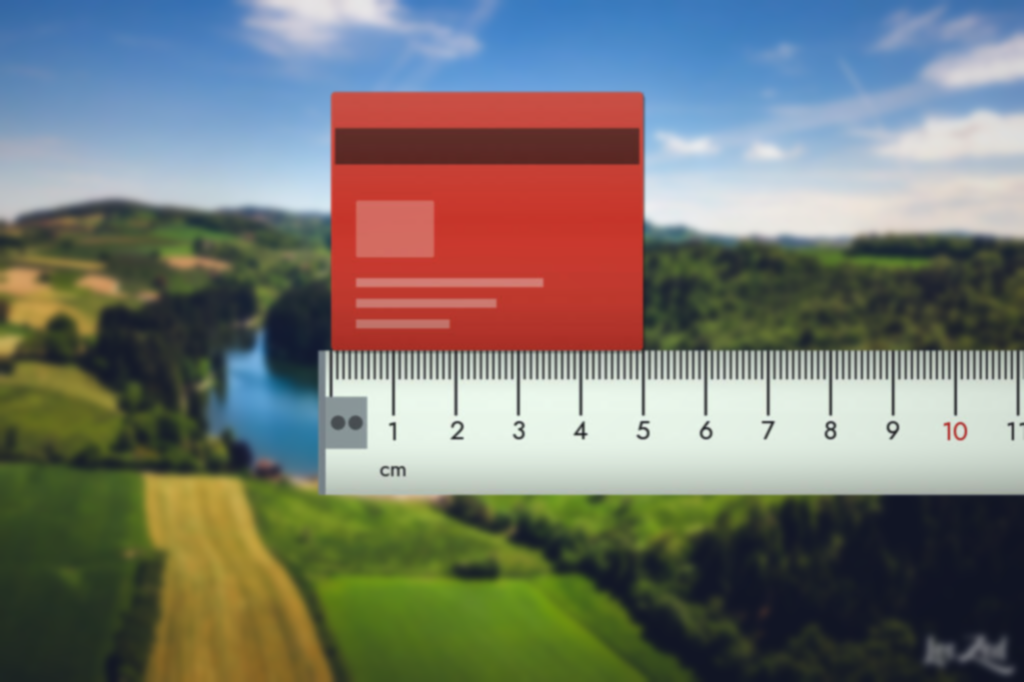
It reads 5 cm
